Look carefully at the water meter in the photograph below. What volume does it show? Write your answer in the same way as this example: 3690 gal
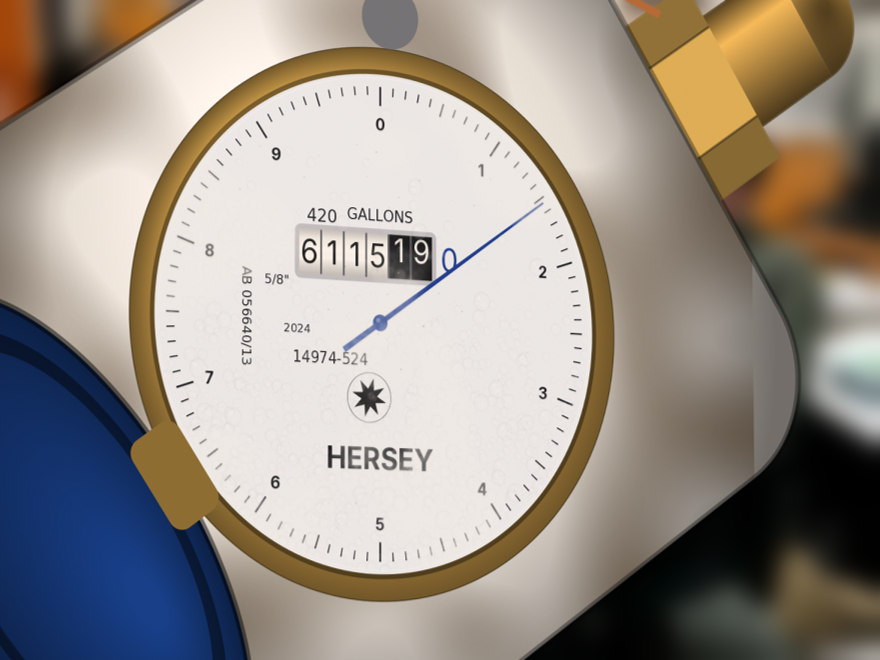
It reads 6115191.5 gal
